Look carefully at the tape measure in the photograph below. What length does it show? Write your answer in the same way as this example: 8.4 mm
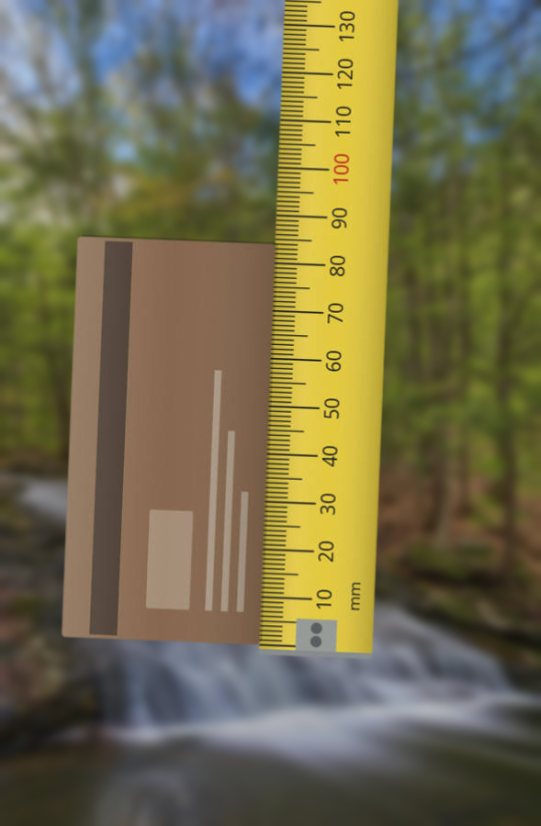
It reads 84 mm
